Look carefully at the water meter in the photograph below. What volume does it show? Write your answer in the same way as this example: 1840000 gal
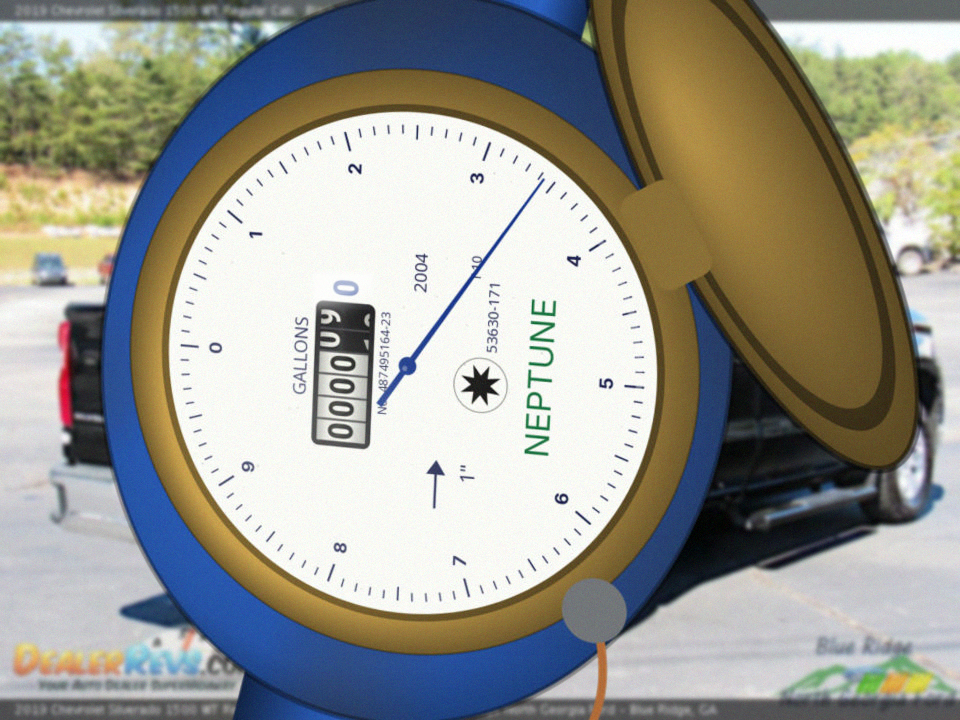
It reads 93.4 gal
